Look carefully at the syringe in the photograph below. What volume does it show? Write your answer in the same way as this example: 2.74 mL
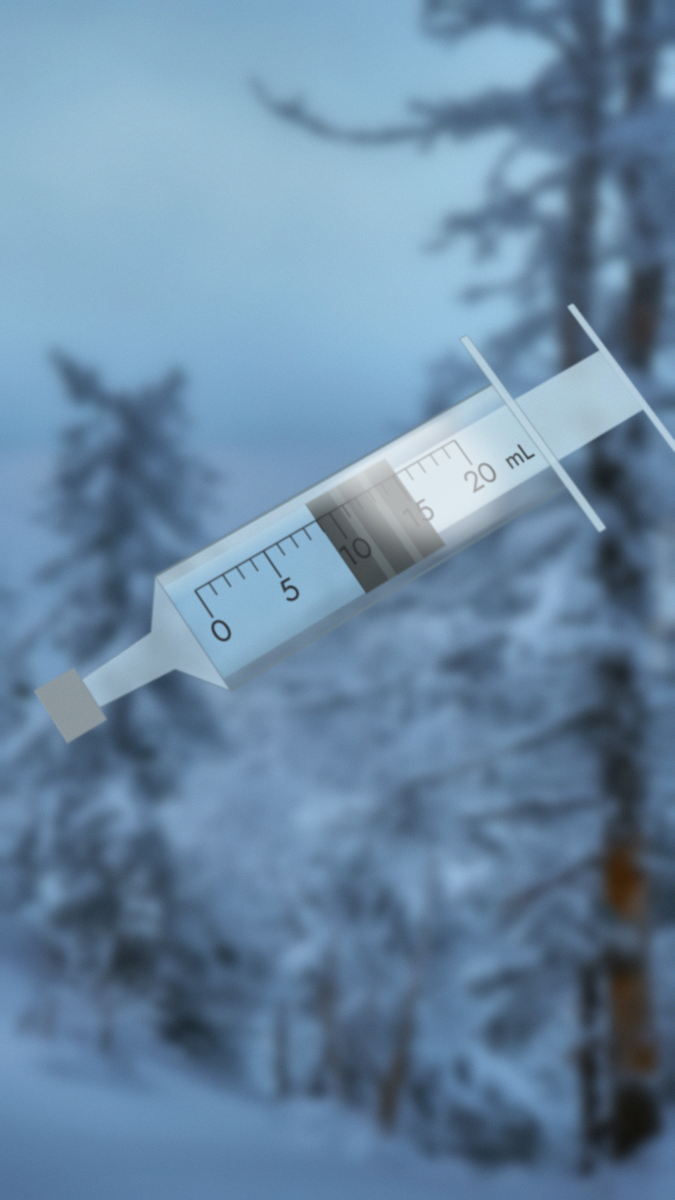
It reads 9 mL
